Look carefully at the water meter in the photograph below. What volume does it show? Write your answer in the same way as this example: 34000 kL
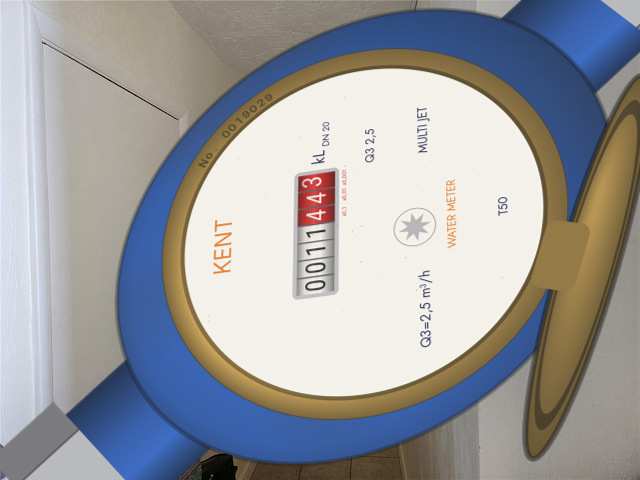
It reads 11.443 kL
